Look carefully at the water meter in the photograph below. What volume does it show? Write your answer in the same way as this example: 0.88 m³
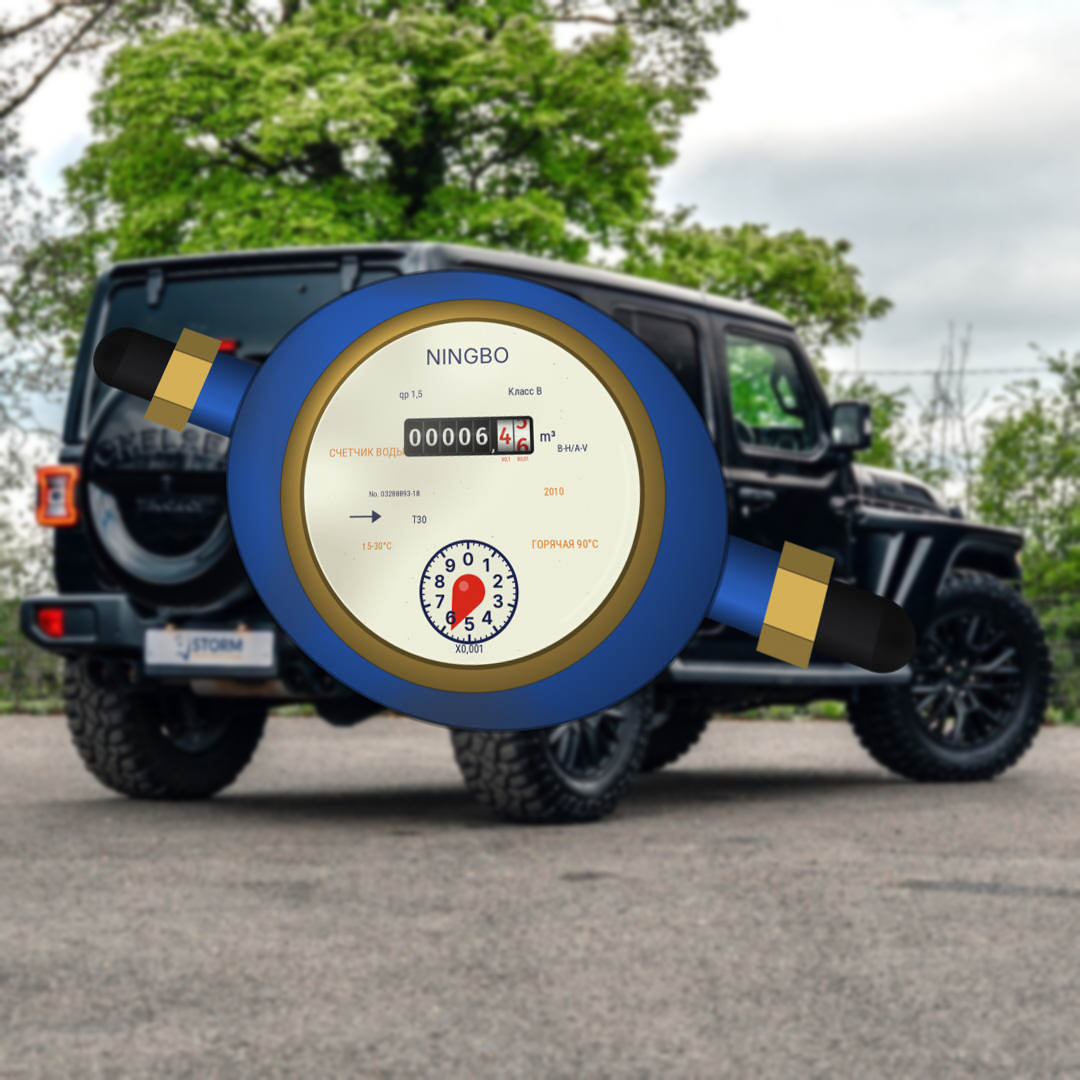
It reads 6.455 m³
